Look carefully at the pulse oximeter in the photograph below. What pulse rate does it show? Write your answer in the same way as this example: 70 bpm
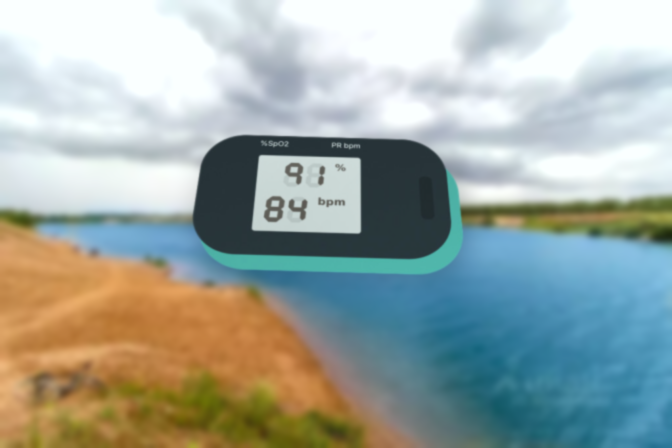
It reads 84 bpm
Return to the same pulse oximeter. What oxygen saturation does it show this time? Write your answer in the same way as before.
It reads 91 %
